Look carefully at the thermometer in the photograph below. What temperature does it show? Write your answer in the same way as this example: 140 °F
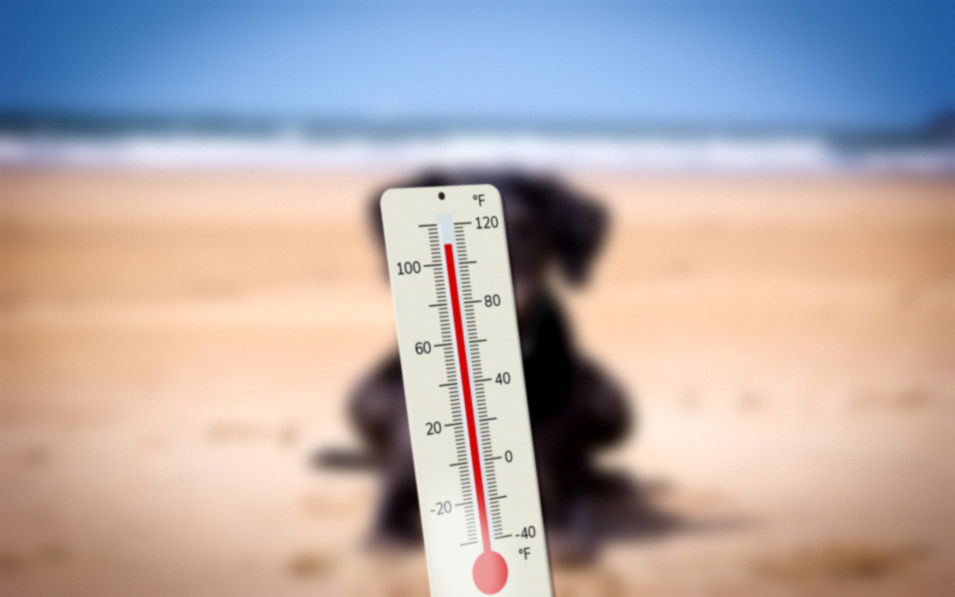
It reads 110 °F
